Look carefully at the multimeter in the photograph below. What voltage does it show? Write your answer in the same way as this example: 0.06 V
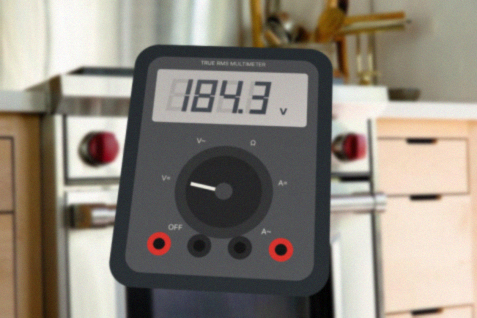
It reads 184.3 V
